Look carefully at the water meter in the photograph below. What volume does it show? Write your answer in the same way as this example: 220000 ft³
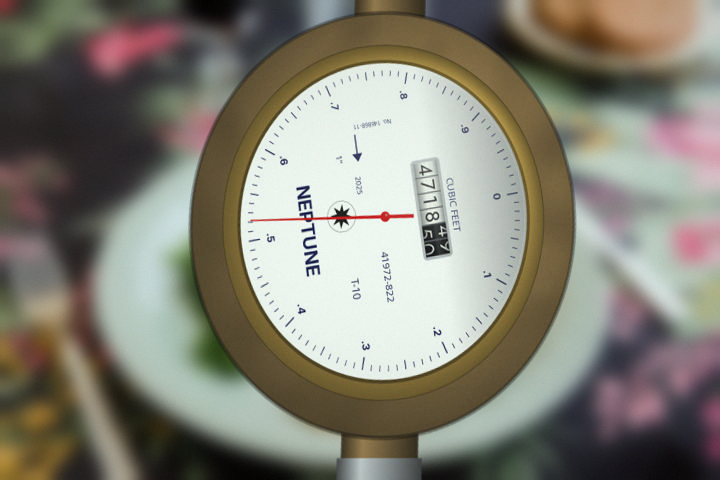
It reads 471849.52 ft³
